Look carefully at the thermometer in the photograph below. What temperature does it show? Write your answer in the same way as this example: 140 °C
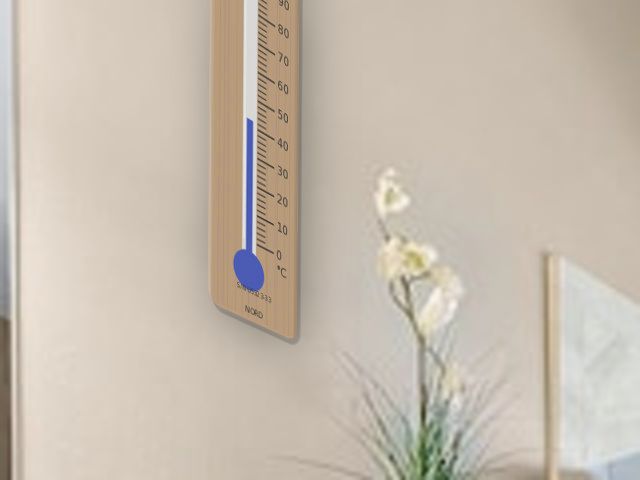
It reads 42 °C
